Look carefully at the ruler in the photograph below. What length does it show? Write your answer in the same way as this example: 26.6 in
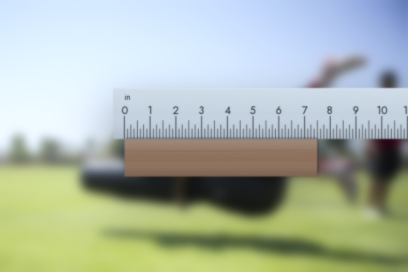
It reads 7.5 in
